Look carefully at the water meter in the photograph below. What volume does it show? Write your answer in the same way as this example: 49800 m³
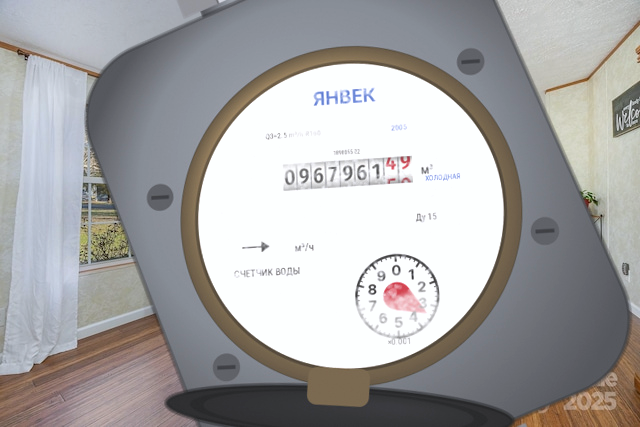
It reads 967961.493 m³
